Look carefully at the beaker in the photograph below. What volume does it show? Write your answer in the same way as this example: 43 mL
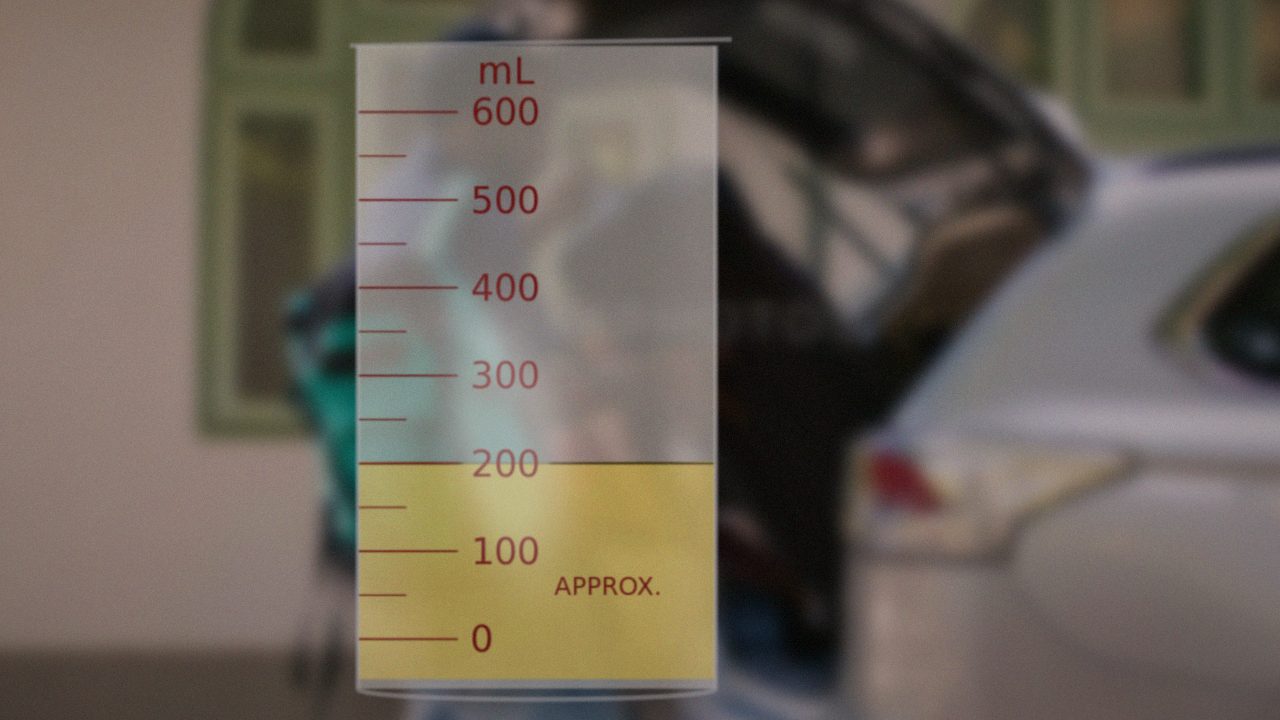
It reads 200 mL
